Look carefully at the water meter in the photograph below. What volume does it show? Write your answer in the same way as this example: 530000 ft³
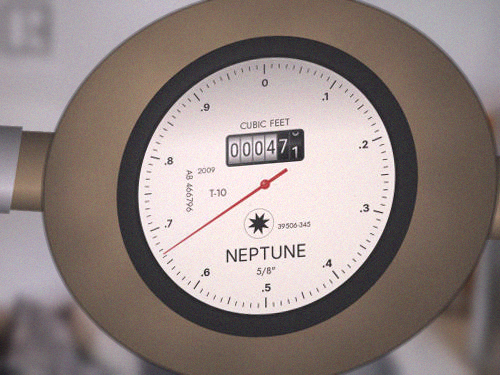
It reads 470.66 ft³
